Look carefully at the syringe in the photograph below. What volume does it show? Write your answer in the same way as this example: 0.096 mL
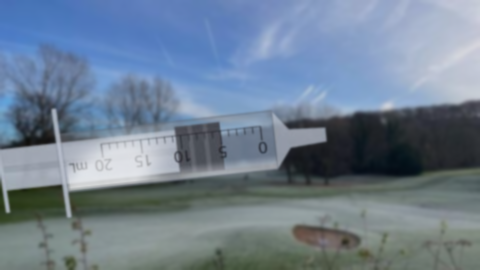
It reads 5 mL
